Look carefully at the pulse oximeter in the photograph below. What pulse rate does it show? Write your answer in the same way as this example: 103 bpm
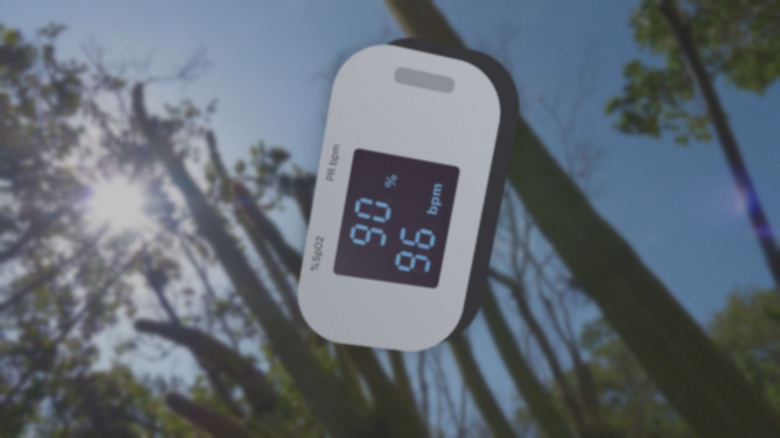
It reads 96 bpm
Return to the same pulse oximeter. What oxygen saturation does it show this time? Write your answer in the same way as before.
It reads 90 %
